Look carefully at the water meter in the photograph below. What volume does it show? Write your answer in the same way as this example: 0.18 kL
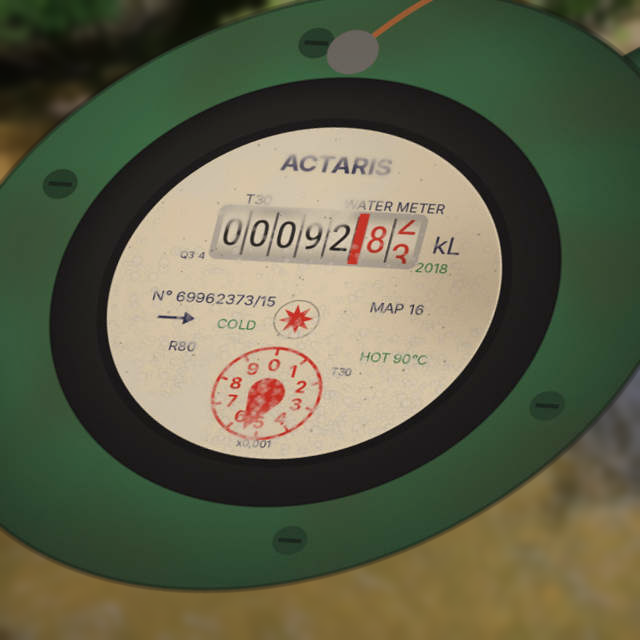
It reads 92.825 kL
